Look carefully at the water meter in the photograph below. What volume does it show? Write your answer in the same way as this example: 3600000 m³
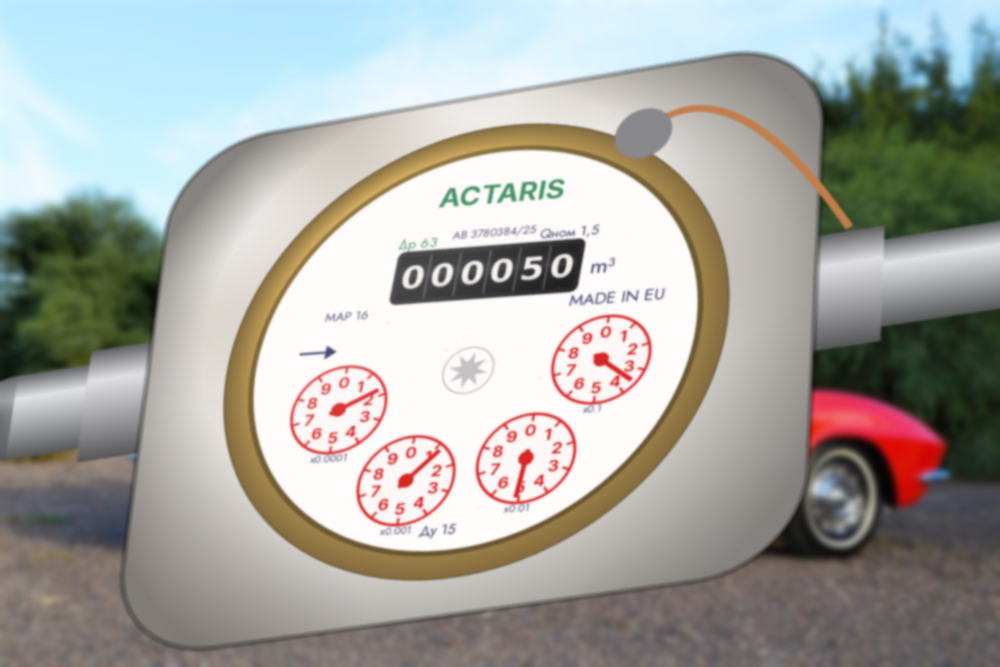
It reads 50.3511 m³
